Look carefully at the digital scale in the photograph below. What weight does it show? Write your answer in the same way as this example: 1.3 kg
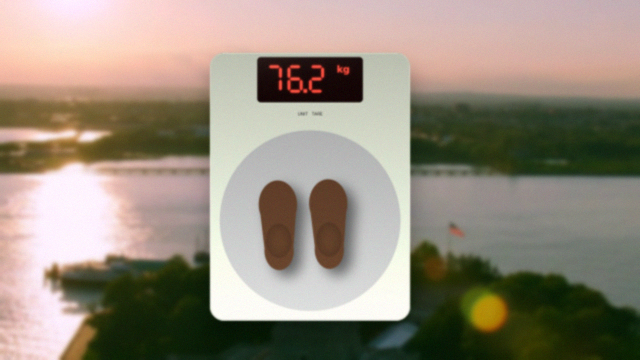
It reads 76.2 kg
